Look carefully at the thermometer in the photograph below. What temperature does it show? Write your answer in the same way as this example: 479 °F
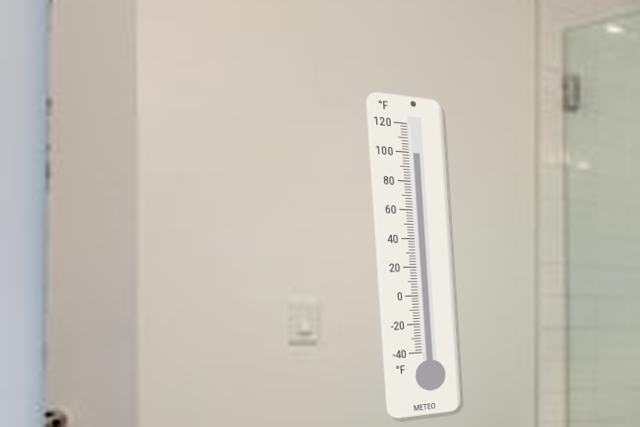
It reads 100 °F
